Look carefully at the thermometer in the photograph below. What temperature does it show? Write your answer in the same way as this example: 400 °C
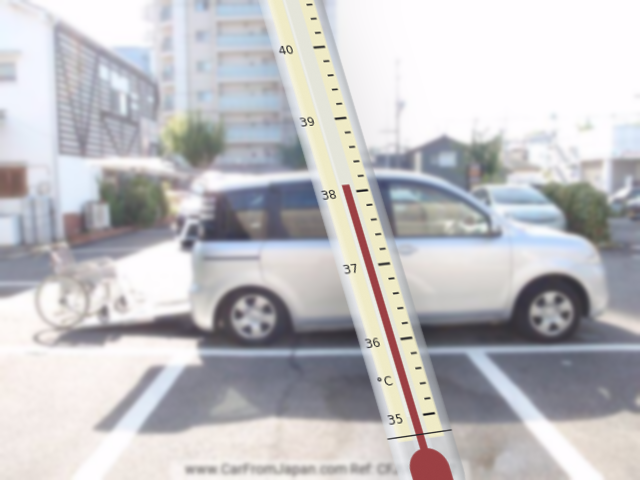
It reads 38.1 °C
